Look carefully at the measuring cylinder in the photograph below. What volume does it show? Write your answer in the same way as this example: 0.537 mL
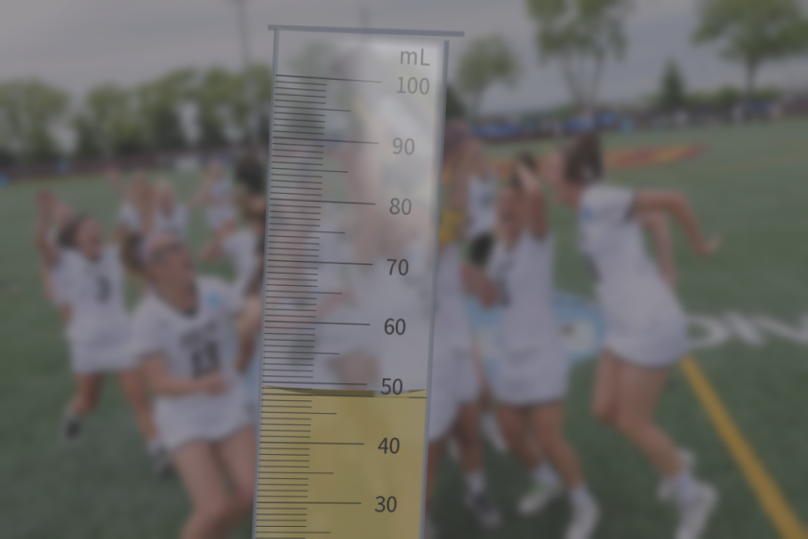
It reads 48 mL
